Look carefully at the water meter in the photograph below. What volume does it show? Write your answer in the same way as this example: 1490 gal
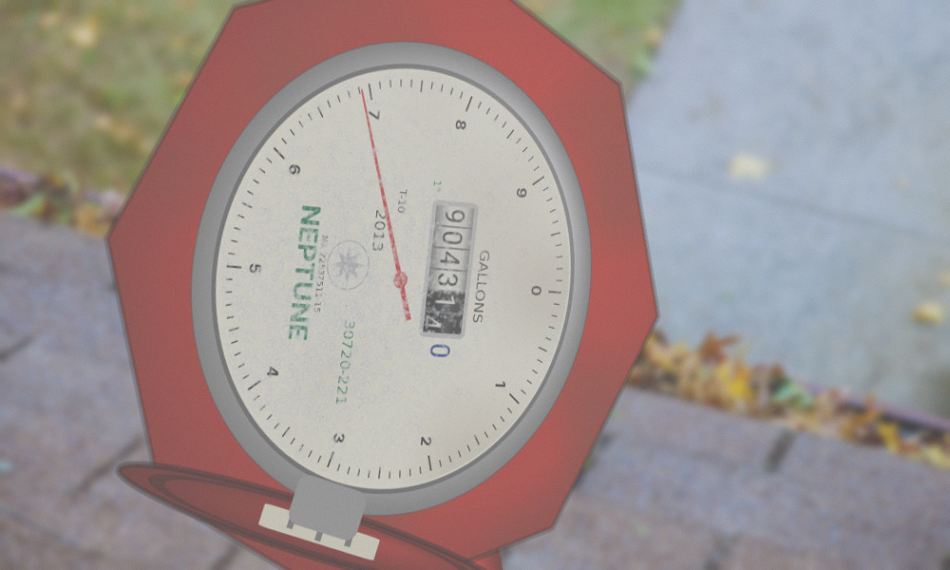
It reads 9043136.9 gal
